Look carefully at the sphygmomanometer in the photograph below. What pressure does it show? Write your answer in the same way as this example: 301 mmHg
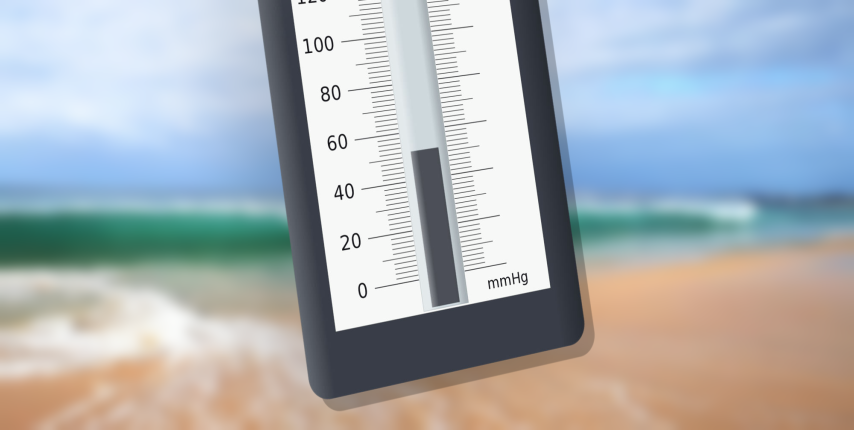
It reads 52 mmHg
